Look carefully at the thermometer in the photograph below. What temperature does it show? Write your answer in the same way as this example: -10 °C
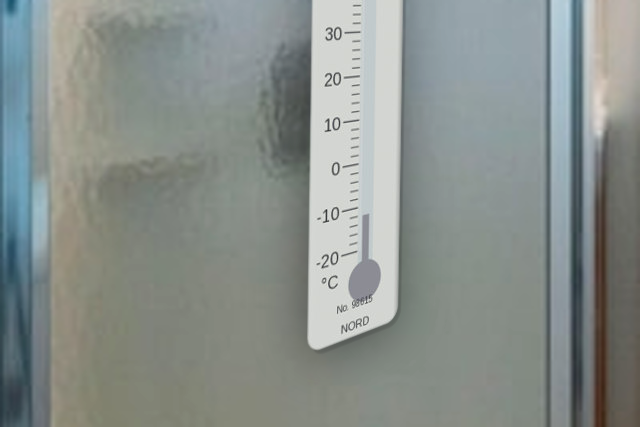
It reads -12 °C
